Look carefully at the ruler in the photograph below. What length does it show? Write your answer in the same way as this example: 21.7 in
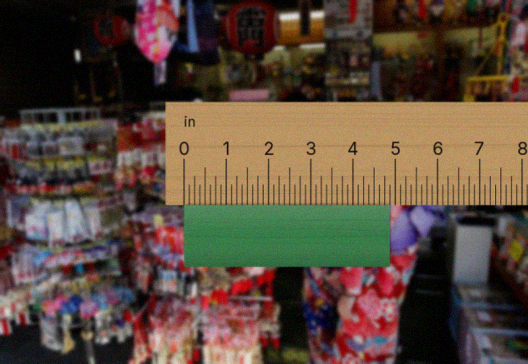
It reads 4.875 in
